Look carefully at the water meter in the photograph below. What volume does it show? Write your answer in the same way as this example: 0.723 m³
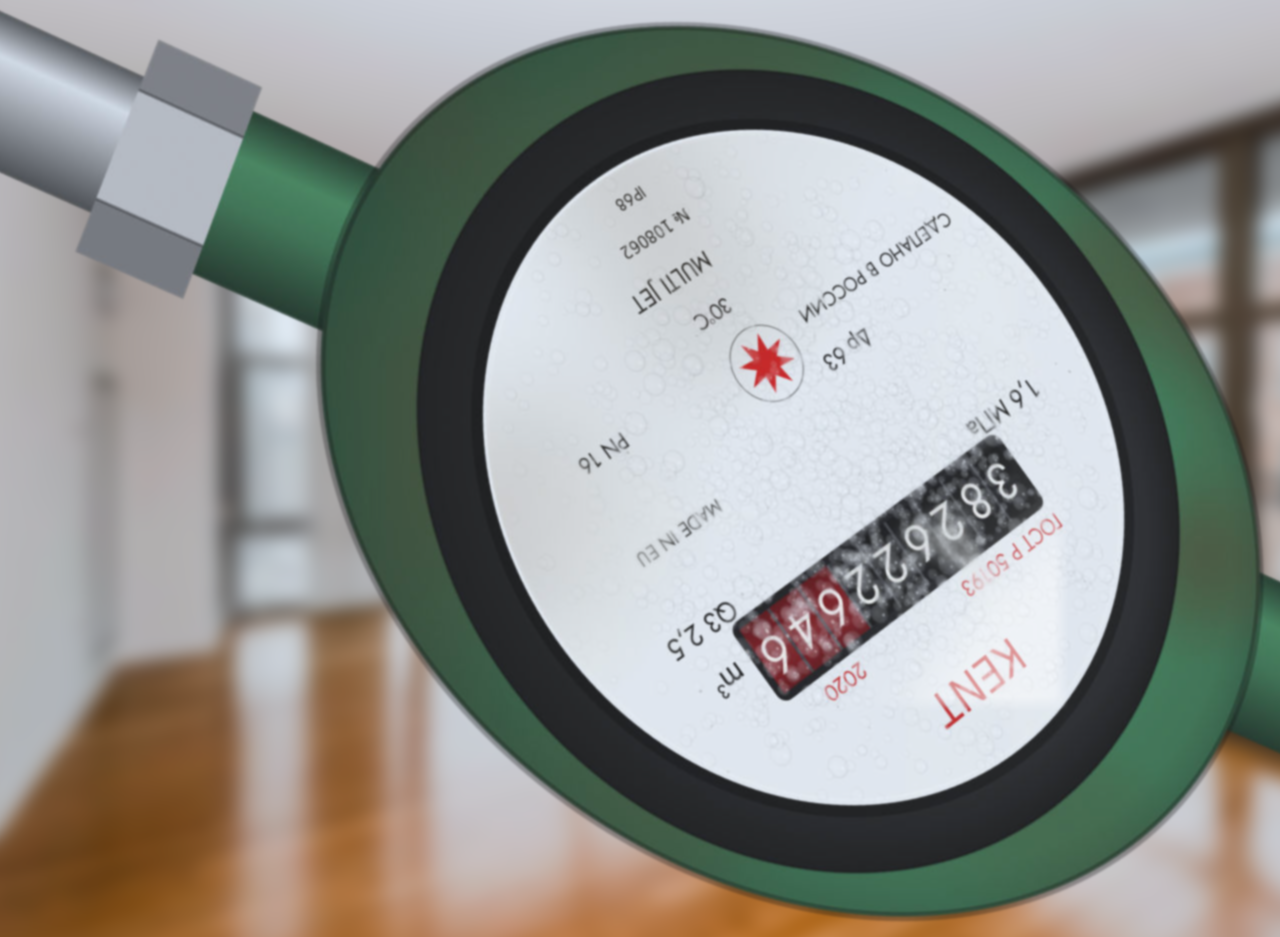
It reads 382622.646 m³
